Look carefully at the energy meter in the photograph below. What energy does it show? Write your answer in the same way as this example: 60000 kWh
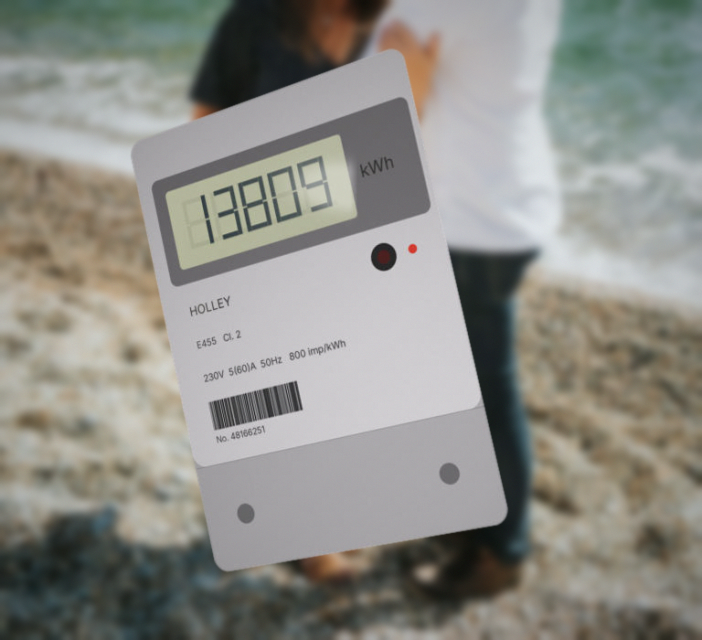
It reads 13809 kWh
